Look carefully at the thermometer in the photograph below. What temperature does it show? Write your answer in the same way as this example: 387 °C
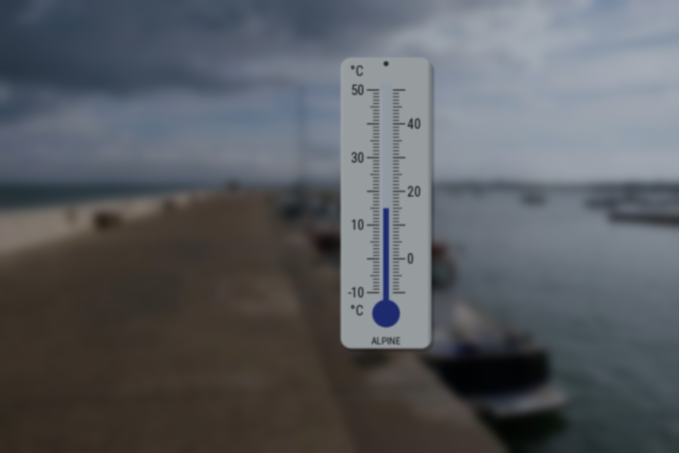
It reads 15 °C
